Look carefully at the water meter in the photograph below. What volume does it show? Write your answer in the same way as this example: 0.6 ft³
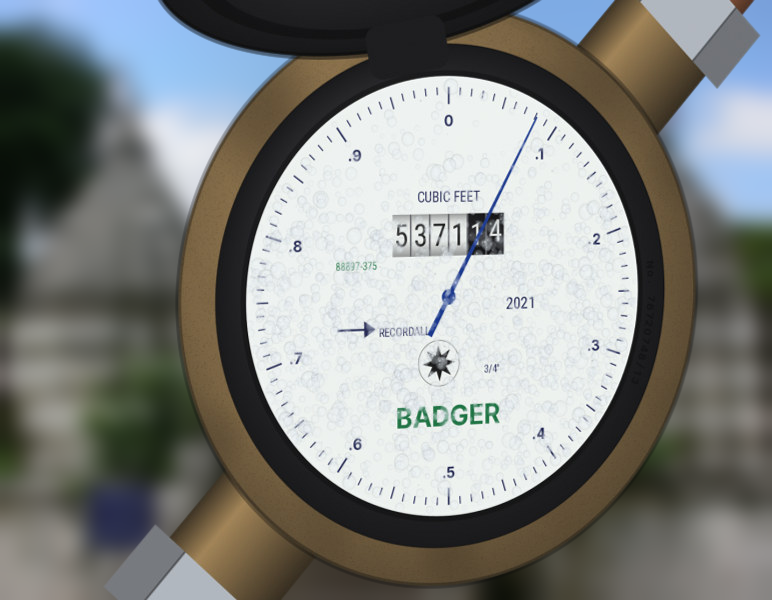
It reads 537114.08 ft³
